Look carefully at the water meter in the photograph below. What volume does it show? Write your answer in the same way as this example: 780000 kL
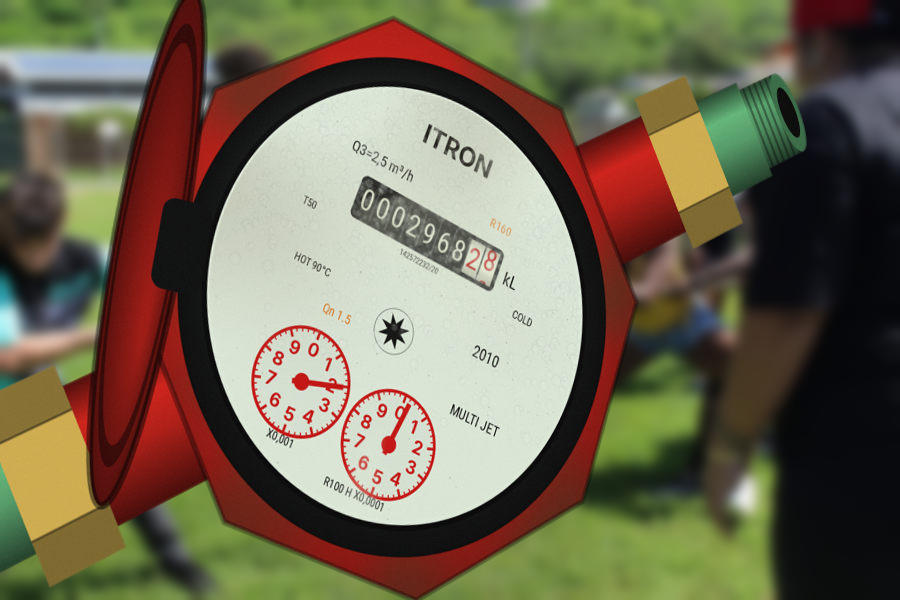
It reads 2968.2820 kL
